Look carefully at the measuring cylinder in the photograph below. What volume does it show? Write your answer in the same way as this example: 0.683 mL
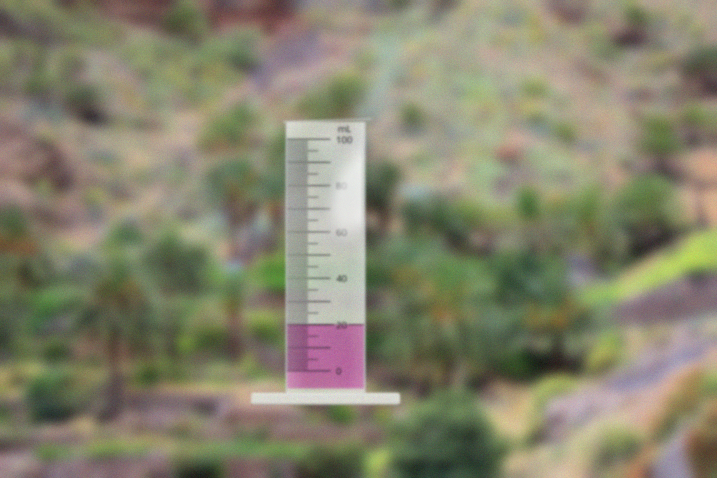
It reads 20 mL
